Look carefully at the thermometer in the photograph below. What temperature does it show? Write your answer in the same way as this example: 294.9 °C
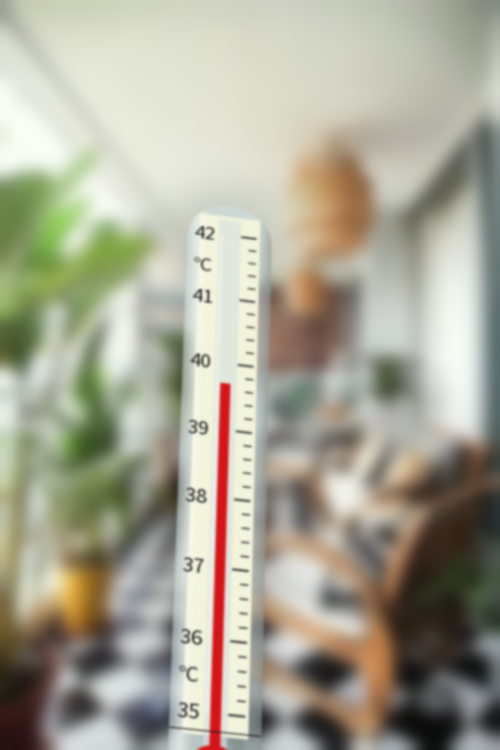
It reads 39.7 °C
